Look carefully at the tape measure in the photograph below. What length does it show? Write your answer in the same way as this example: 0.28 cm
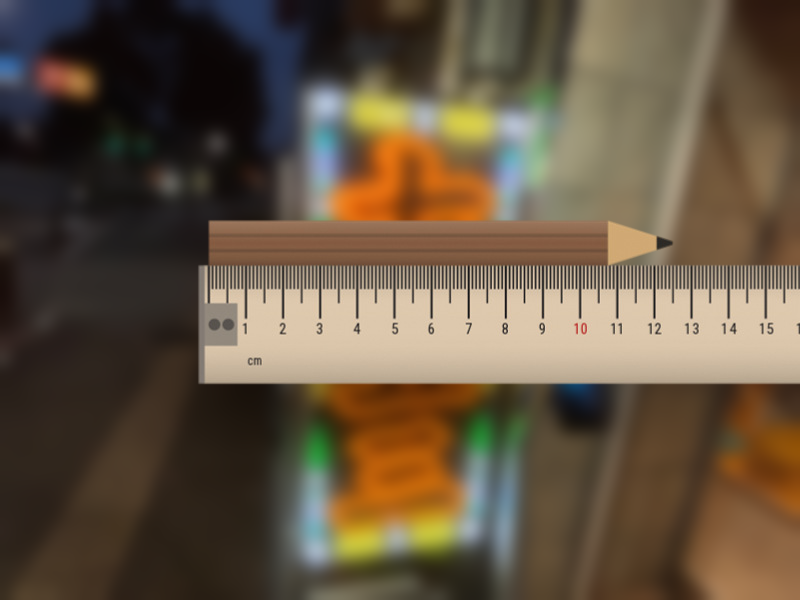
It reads 12.5 cm
